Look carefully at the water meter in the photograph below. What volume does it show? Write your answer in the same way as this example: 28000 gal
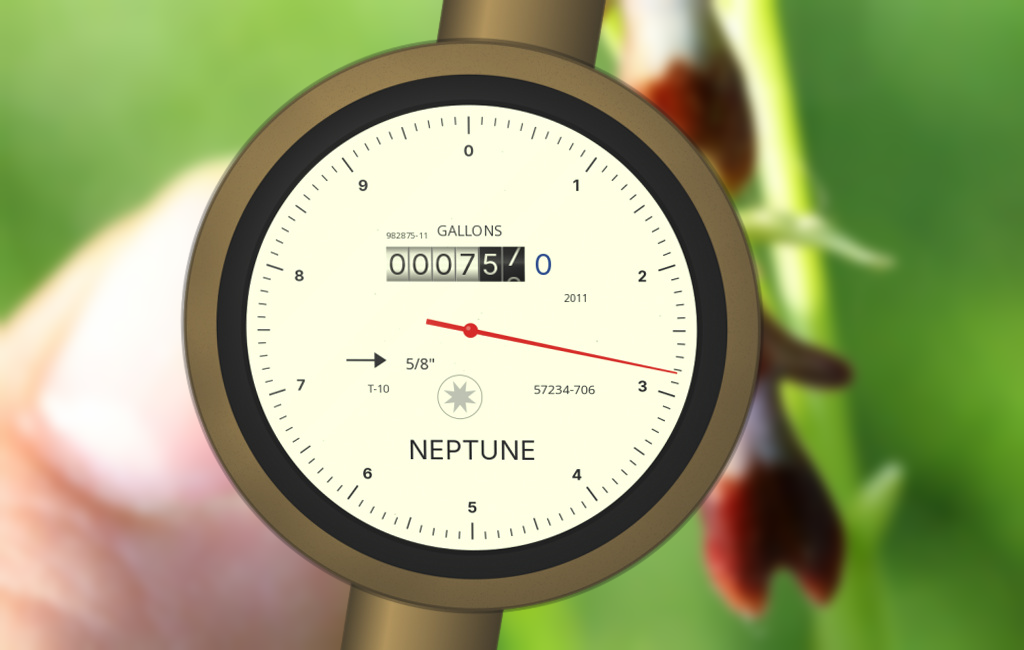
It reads 7572.8 gal
